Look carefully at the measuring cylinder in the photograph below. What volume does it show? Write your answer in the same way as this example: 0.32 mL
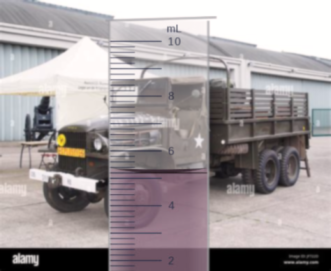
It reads 5.2 mL
